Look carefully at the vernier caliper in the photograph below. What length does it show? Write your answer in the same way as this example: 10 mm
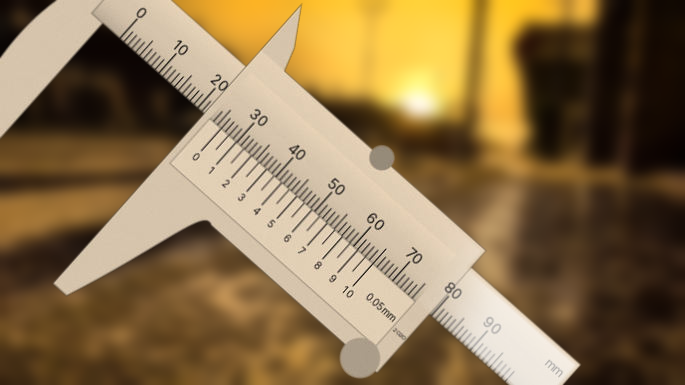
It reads 26.0 mm
